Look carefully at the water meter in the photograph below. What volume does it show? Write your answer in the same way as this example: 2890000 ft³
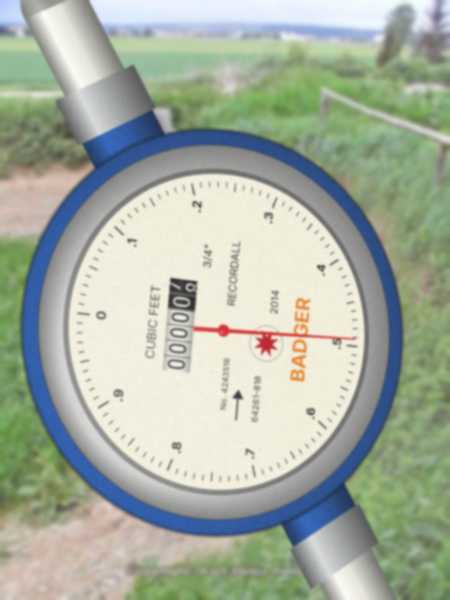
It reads 7.49 ft³
